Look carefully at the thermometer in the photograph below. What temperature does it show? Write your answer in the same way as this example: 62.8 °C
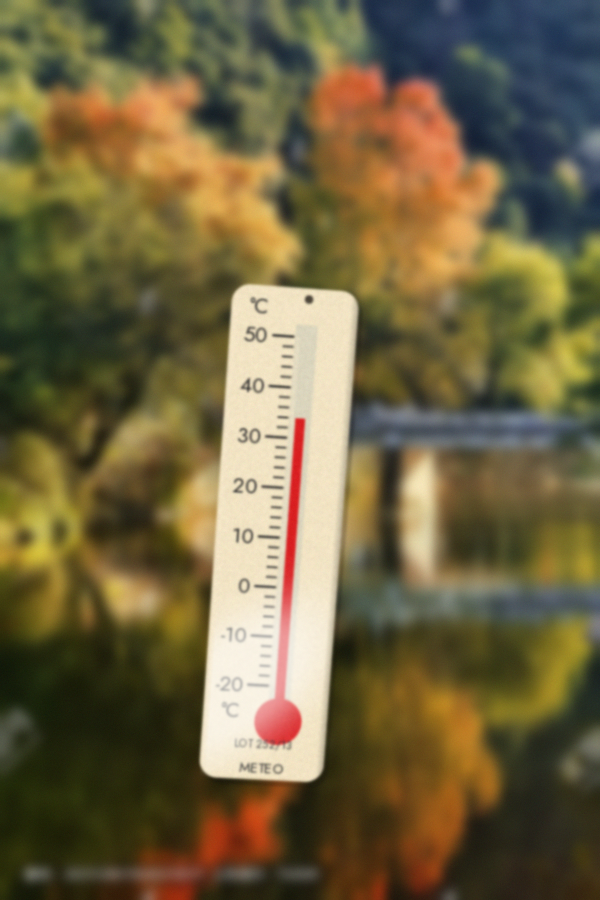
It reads 34 °C
